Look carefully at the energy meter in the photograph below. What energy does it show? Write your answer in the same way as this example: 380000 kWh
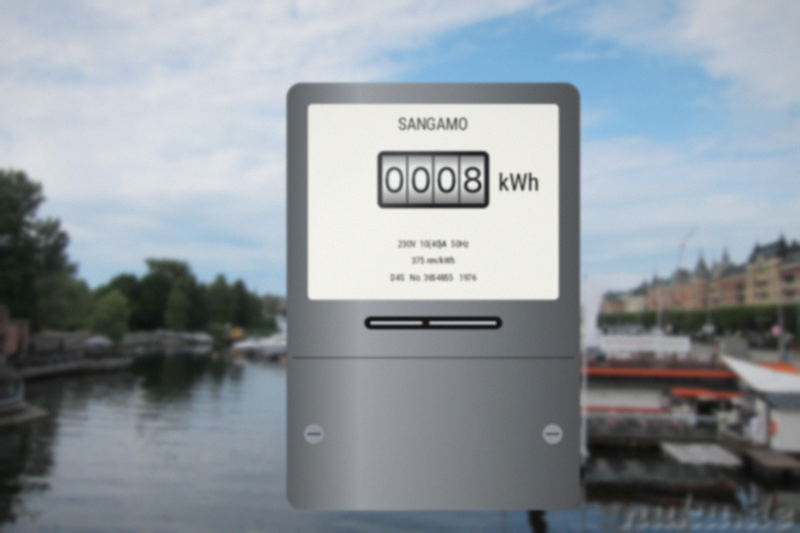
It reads 8 kWh
